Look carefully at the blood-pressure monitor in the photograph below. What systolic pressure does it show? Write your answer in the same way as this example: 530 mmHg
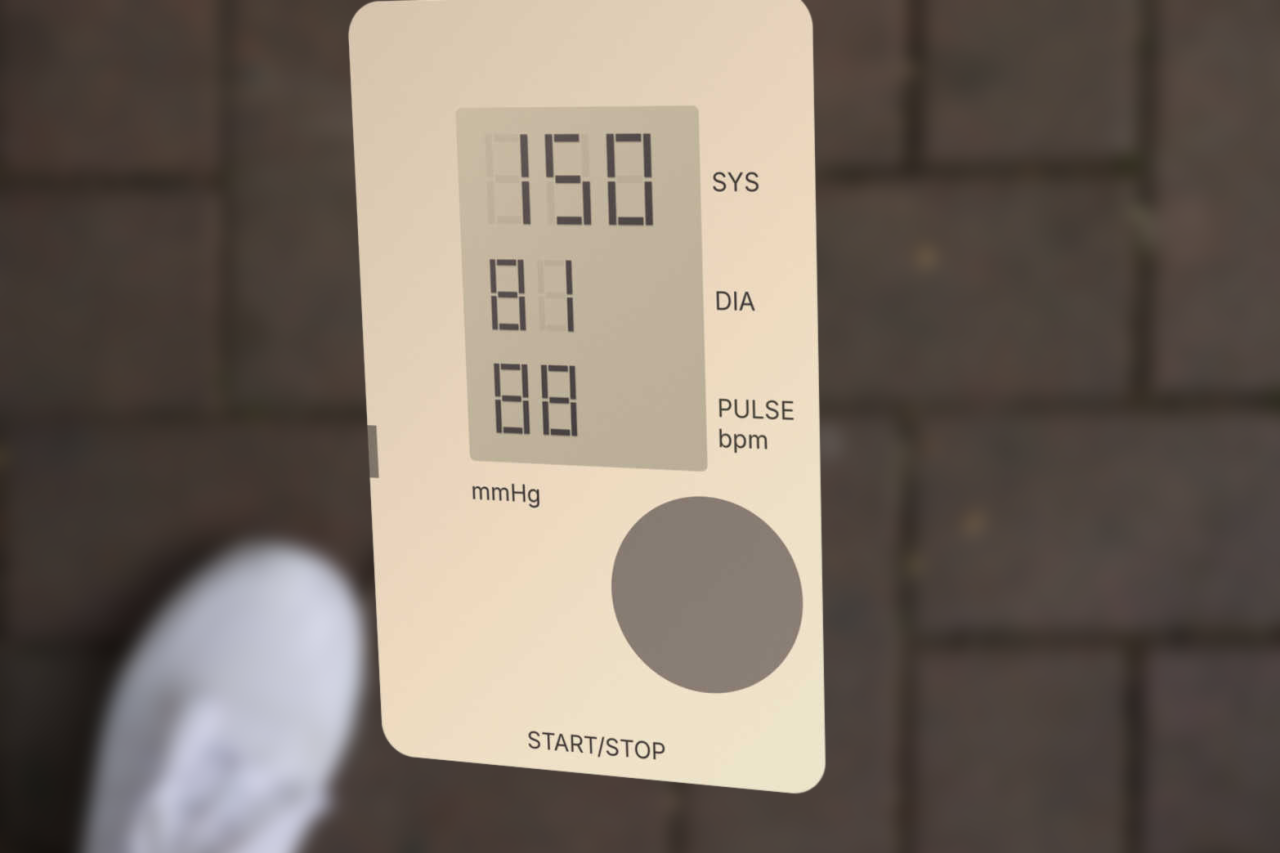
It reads 150 mmHg
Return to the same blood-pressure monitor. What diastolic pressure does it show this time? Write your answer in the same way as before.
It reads 81 mmHg
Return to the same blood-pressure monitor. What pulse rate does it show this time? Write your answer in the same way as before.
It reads 88 bpm
